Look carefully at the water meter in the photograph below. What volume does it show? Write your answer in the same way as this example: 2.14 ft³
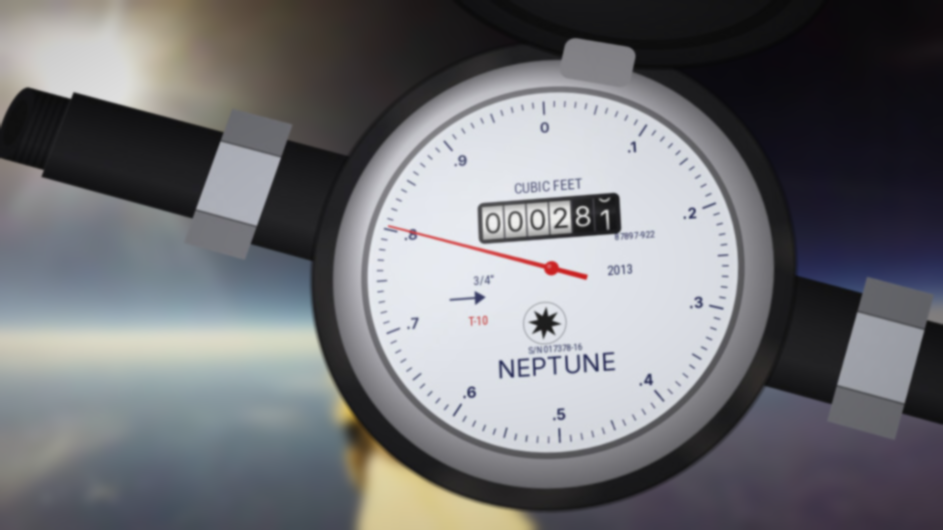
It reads 280.80 ft³
